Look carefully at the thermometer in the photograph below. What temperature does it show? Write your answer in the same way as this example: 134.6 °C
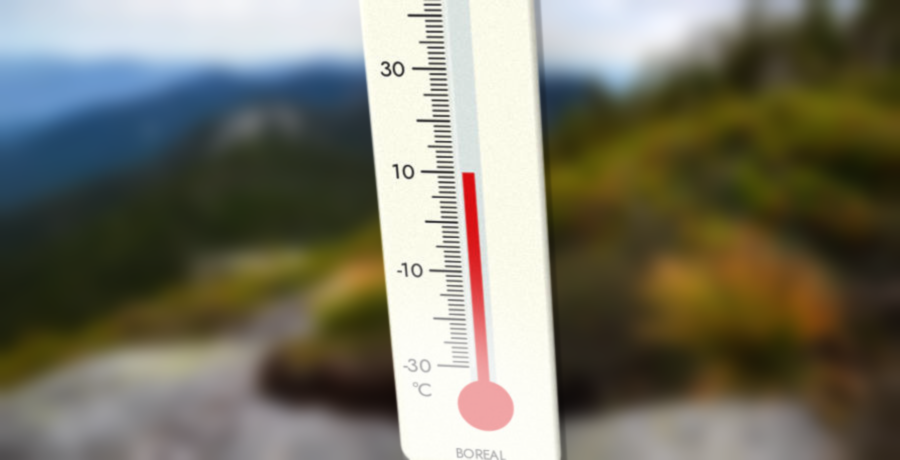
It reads 10 °C
